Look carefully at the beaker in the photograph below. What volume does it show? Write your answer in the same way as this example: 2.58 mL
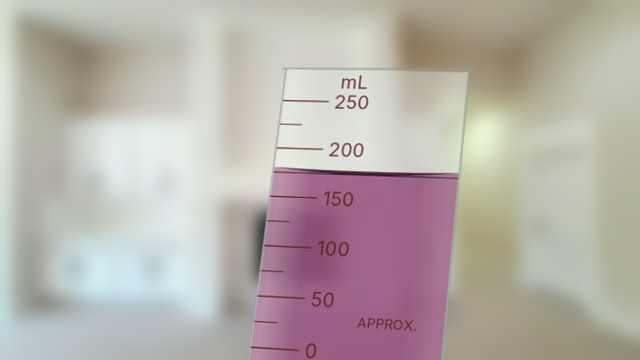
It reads 175 mL
